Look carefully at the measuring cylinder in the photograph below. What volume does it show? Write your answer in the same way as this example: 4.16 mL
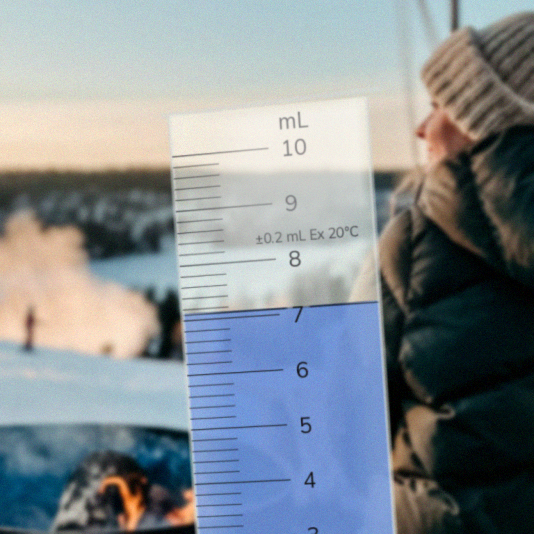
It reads 7.1 mL
